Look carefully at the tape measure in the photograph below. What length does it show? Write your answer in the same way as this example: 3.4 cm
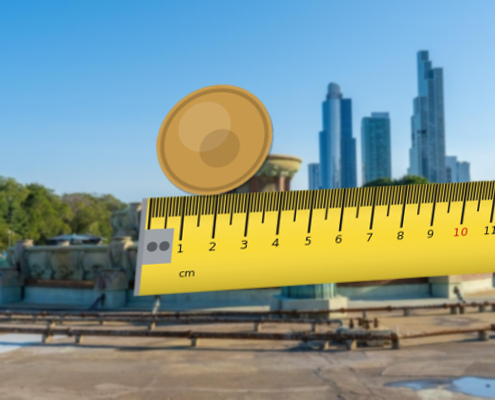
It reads 3.5 cm
